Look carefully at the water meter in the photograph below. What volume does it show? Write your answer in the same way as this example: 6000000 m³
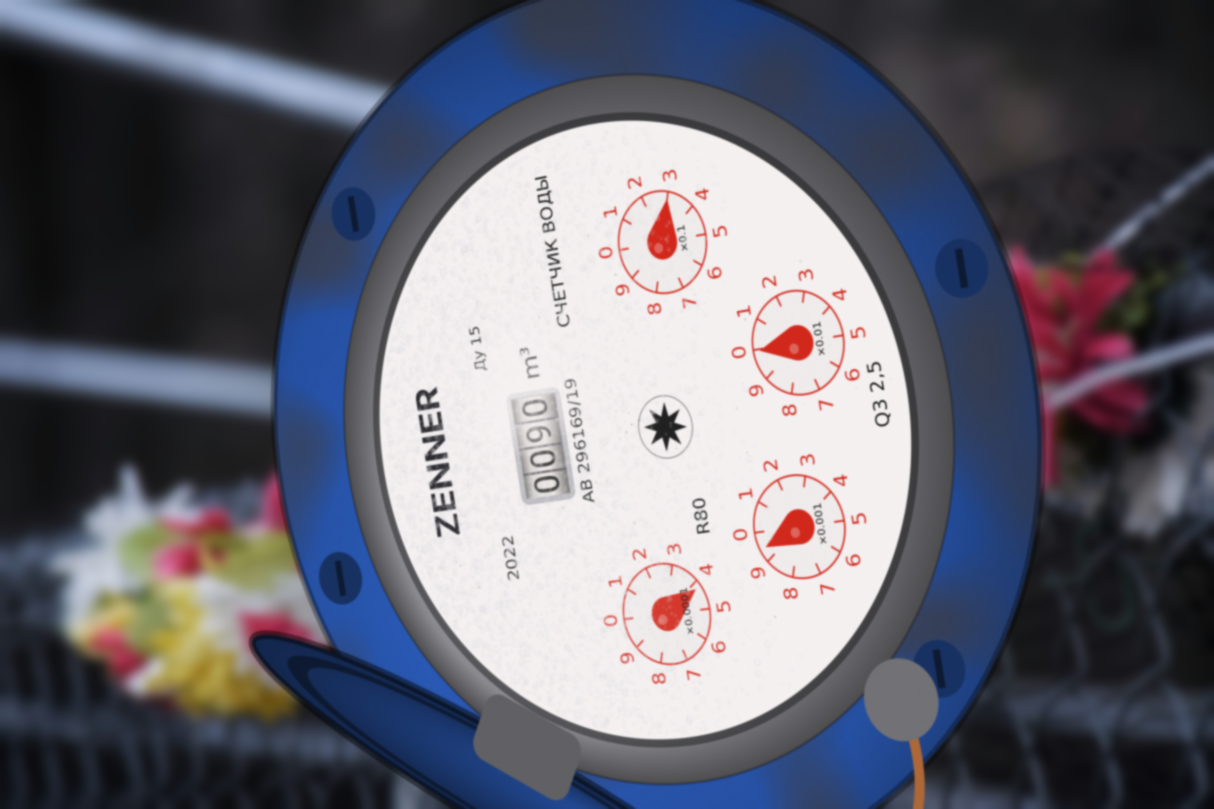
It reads 90.2994 m³
